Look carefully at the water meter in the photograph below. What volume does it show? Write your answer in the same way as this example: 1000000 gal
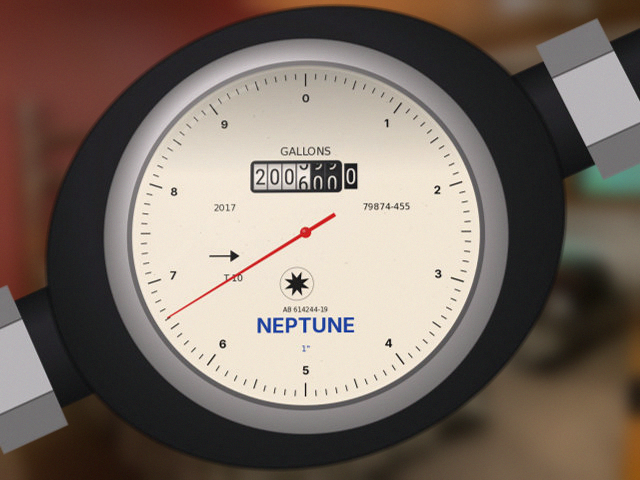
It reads 2005996.6 gal
